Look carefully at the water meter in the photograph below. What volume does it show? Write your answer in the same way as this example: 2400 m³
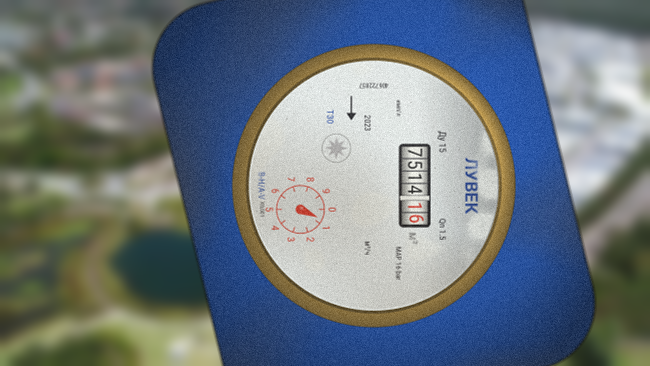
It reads 7514.160 m³
